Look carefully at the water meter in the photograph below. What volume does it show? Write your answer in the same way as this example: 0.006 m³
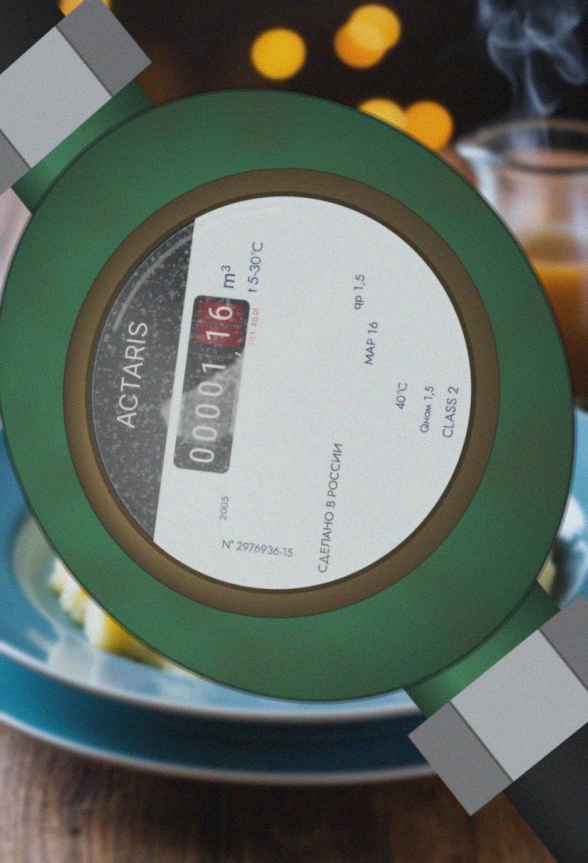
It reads 1.16 m³
